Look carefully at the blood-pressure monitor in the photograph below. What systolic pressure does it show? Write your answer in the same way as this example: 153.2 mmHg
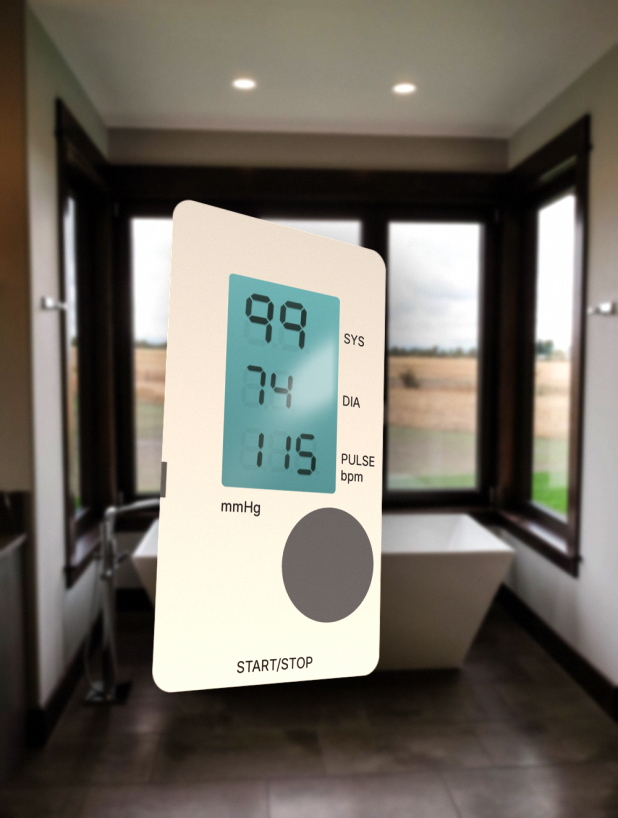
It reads 99 mmHg
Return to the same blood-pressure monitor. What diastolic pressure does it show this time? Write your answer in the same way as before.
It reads 74 mmHg
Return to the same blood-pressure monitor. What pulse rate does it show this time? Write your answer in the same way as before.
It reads 115 bpm
